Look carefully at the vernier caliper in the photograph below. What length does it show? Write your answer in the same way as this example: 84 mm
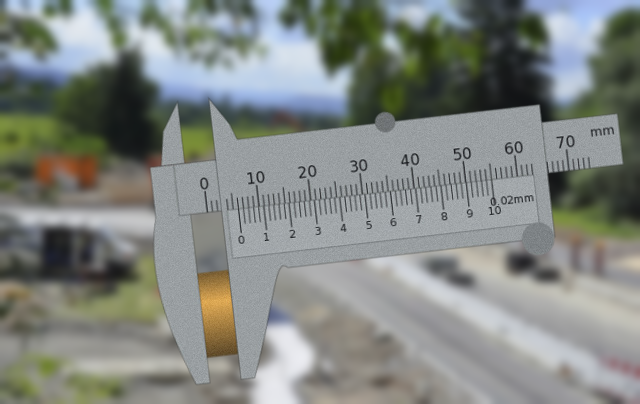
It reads 6.0 mm
